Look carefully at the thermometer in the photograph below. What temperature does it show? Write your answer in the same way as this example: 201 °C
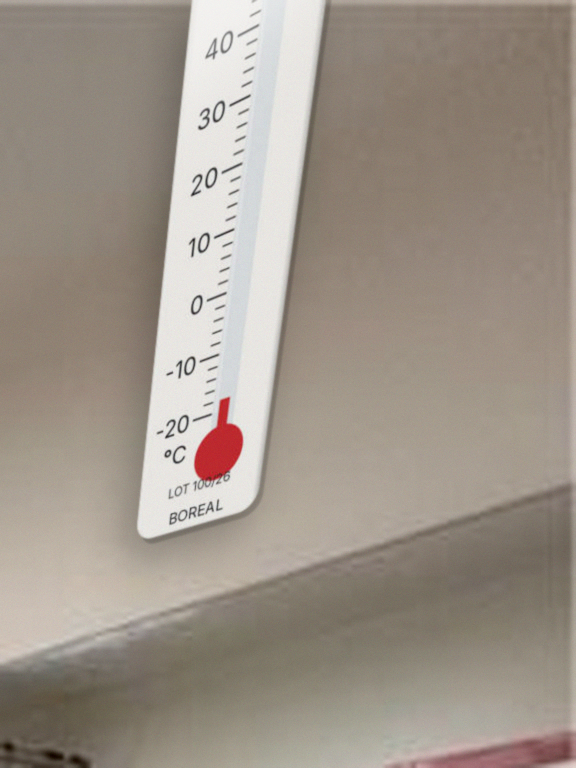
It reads -18 °C
